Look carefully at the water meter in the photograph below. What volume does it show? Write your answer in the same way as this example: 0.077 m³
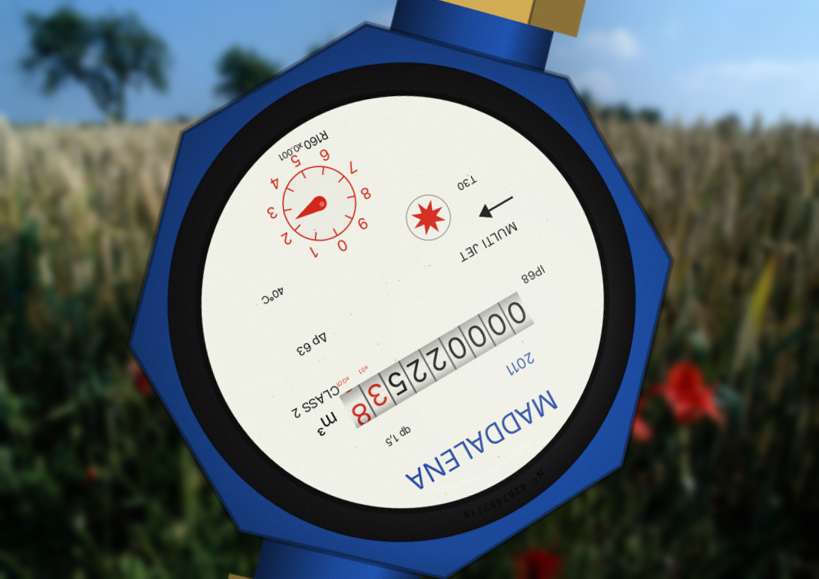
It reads 225.382 m³
